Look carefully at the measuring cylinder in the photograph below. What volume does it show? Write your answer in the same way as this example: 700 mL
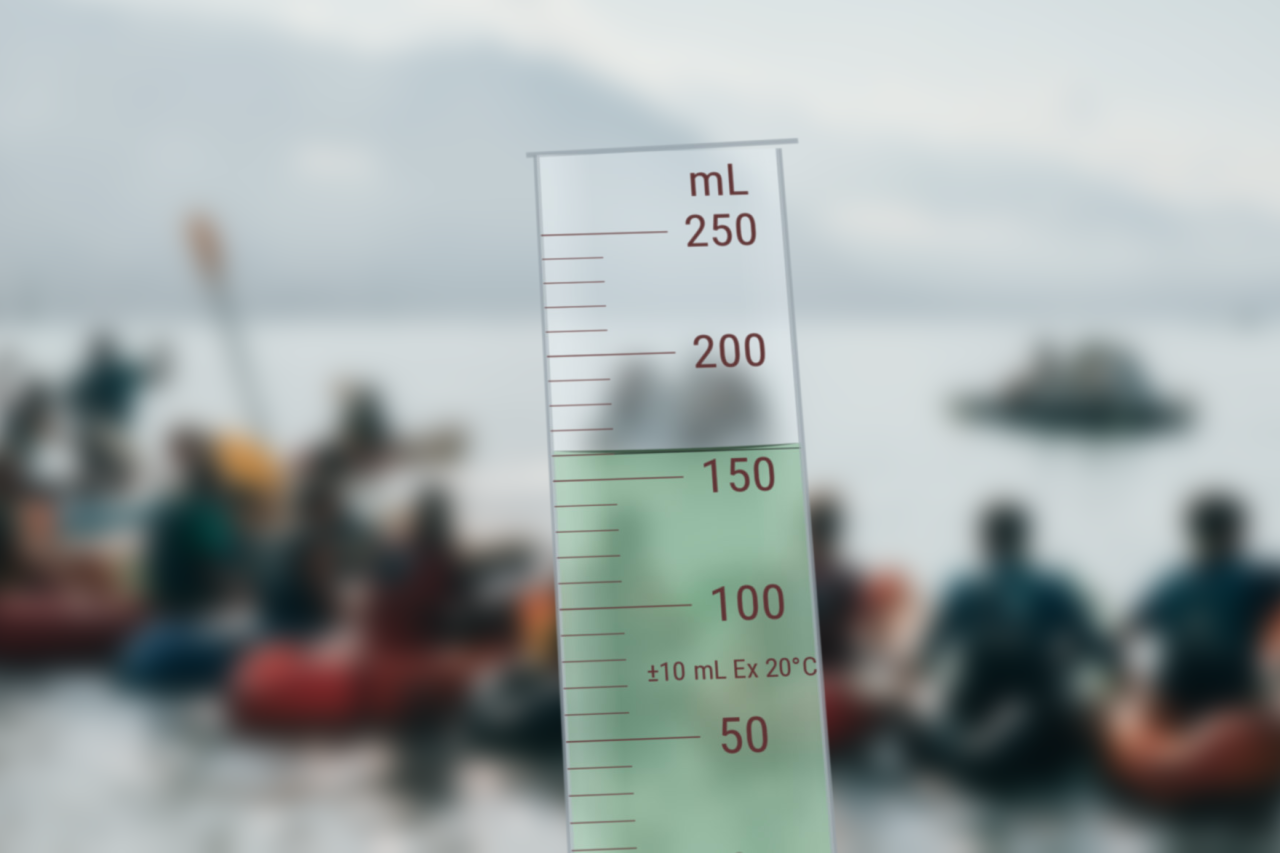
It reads 160 mL
